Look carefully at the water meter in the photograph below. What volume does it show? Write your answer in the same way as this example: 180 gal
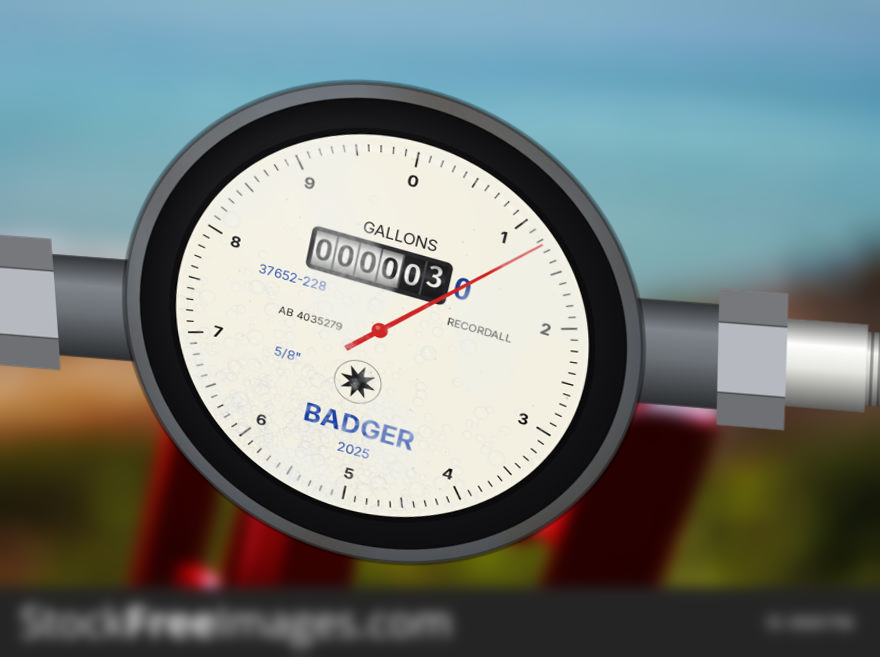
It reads 31.2 gal
